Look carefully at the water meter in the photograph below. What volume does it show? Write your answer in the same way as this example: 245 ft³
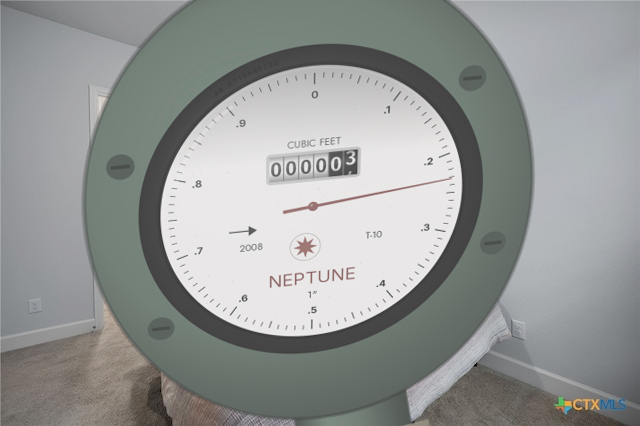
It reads 3.23 ft³
